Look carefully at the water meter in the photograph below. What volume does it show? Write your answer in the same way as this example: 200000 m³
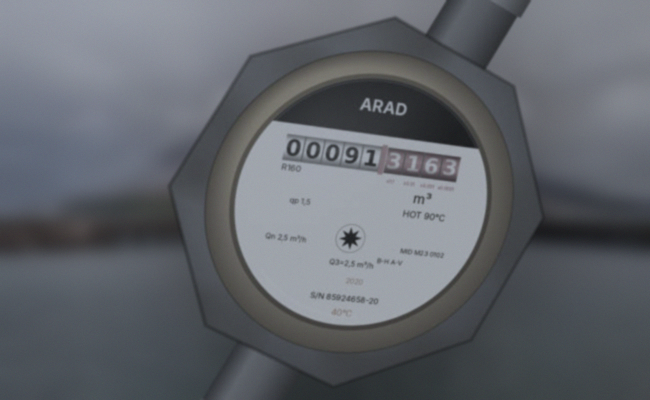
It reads 91.3163 m³
